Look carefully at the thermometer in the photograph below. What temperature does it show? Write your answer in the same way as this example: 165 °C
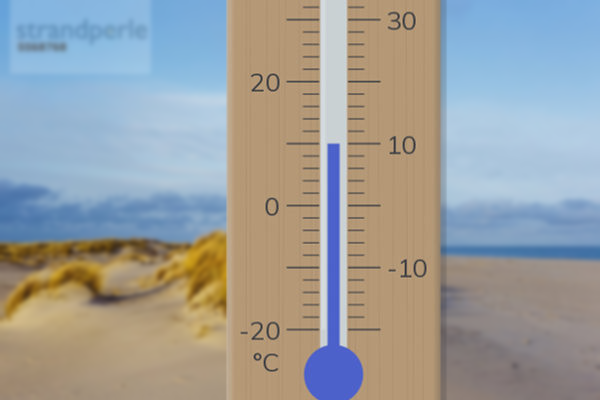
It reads 10 °C
